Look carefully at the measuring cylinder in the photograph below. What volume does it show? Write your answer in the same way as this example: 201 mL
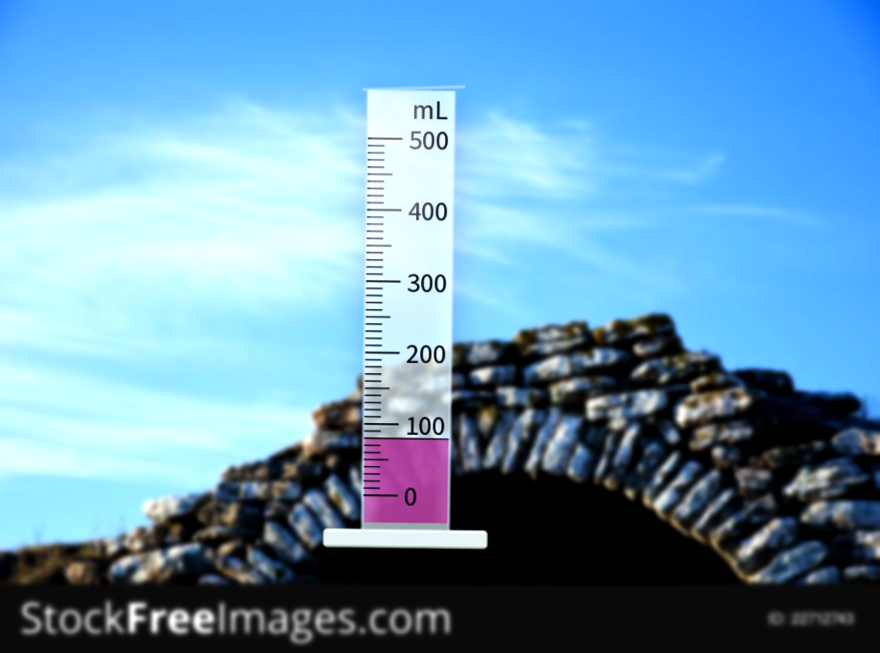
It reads 80 mL
